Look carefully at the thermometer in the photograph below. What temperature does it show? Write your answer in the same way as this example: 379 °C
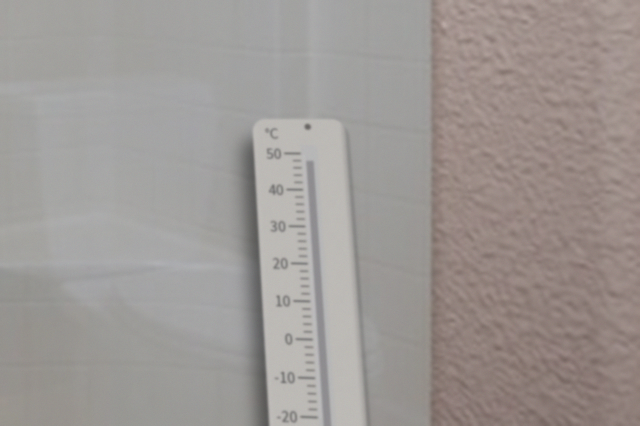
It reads 48 °C
